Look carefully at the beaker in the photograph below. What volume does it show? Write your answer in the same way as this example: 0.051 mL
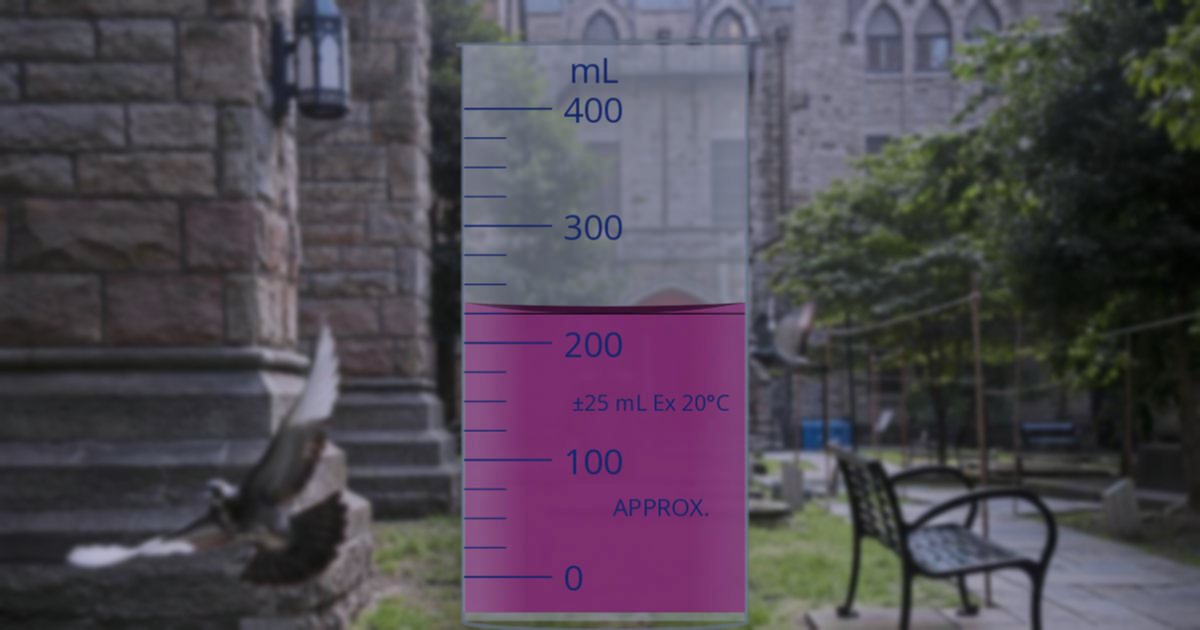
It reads 225 mL
